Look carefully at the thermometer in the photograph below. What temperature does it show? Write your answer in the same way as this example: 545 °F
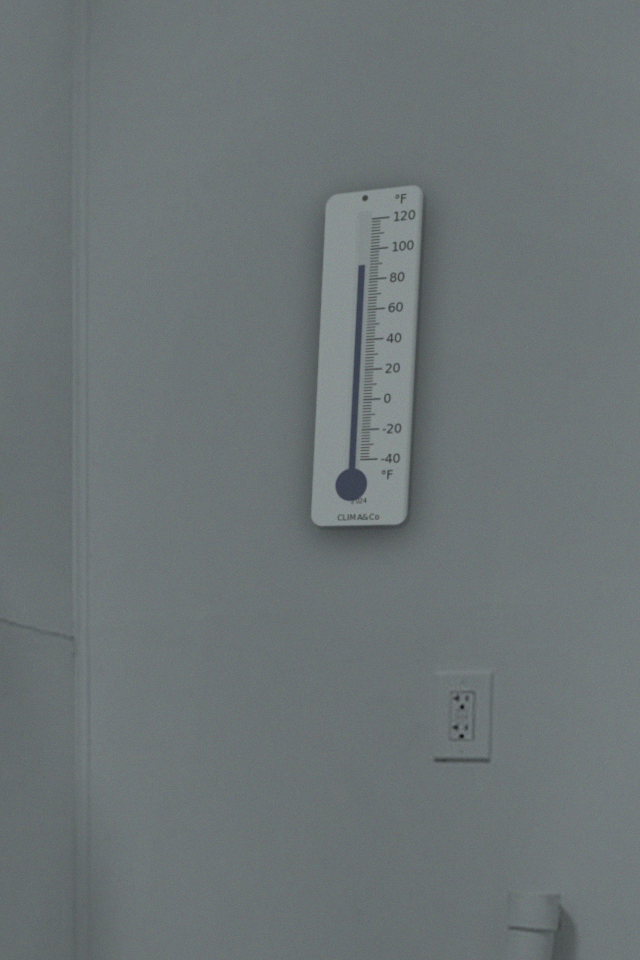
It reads 90 °F
